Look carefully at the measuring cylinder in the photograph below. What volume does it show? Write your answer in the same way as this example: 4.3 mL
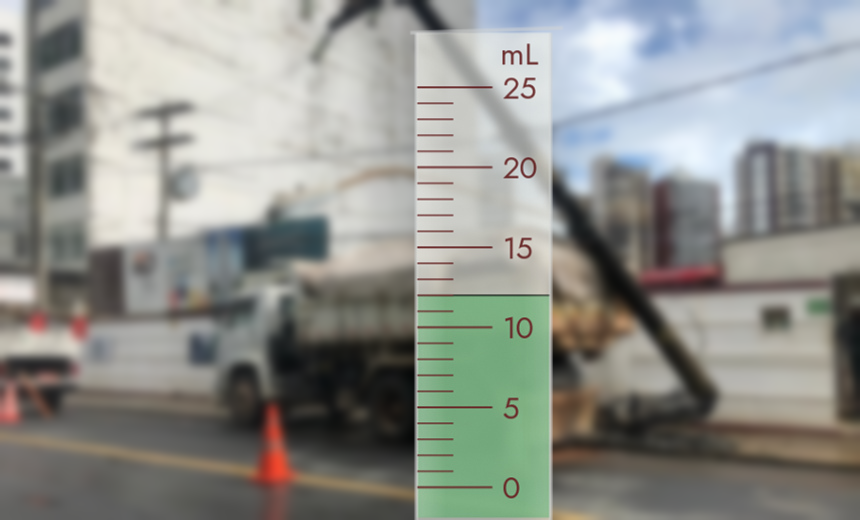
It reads 12 mL
